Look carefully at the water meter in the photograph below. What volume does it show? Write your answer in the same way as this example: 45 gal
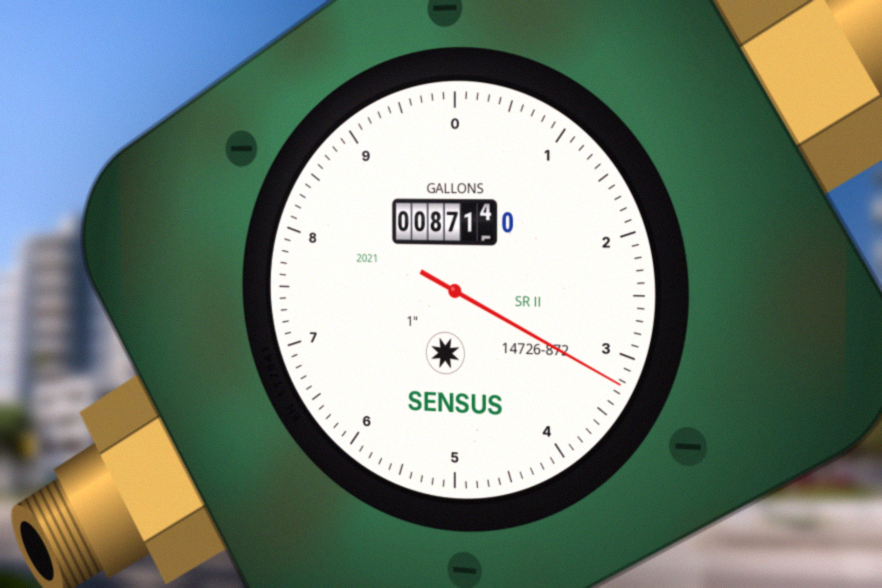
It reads 87143.2 gal
